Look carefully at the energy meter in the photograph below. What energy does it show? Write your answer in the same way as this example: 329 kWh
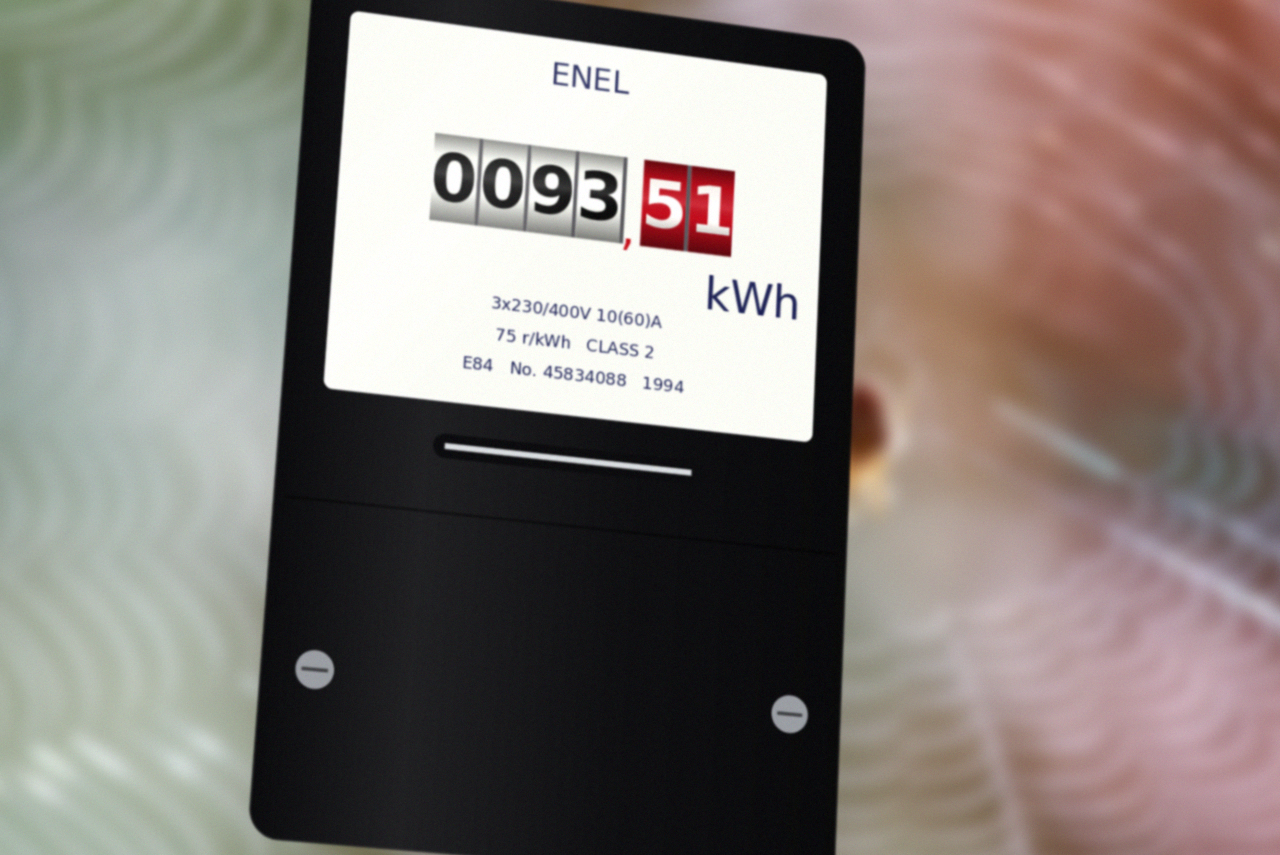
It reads 93.51 kWh
